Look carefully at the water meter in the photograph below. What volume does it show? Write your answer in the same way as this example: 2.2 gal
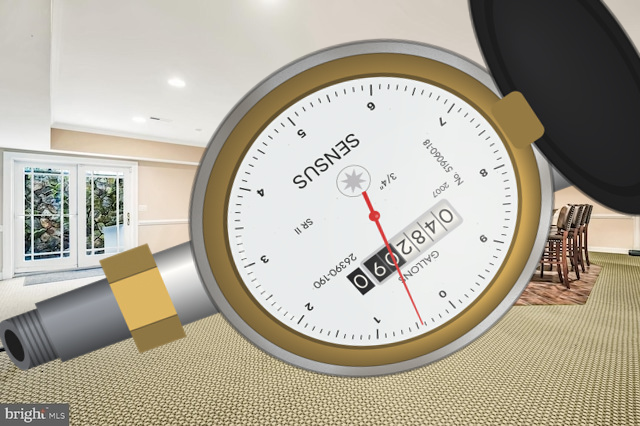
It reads 482090.4 gal
